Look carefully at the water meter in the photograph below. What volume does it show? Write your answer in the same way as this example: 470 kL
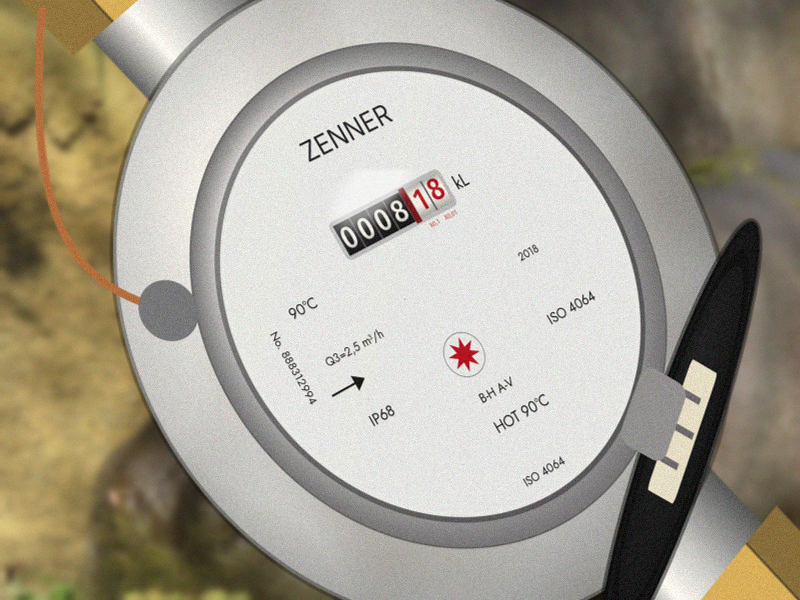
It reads 8.18 kL
